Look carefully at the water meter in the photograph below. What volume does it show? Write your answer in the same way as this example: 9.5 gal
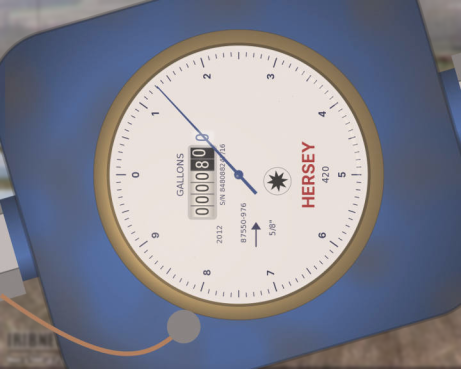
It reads 801.3 gal
